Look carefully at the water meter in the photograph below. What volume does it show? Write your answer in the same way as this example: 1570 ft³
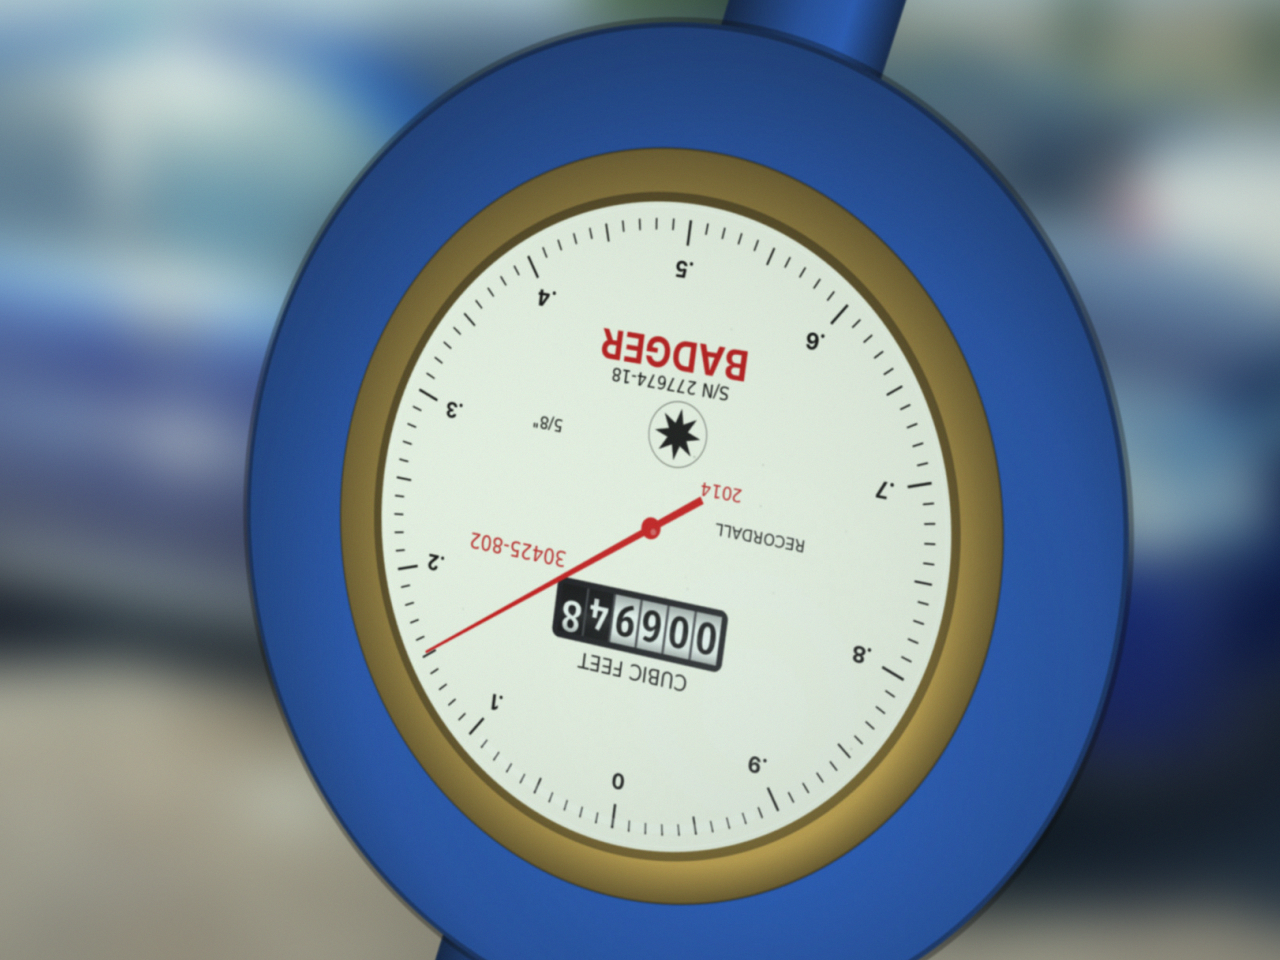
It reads 6948.15 ft³
